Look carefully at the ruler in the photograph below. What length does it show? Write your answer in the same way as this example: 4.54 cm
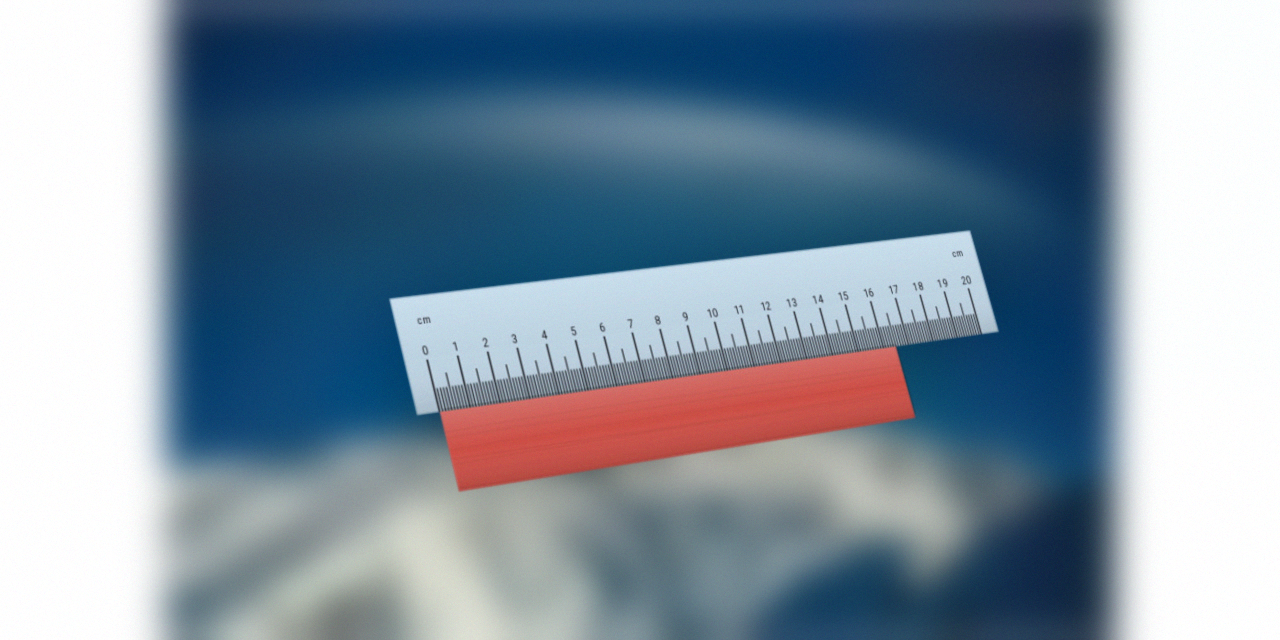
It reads 16.5 cm
